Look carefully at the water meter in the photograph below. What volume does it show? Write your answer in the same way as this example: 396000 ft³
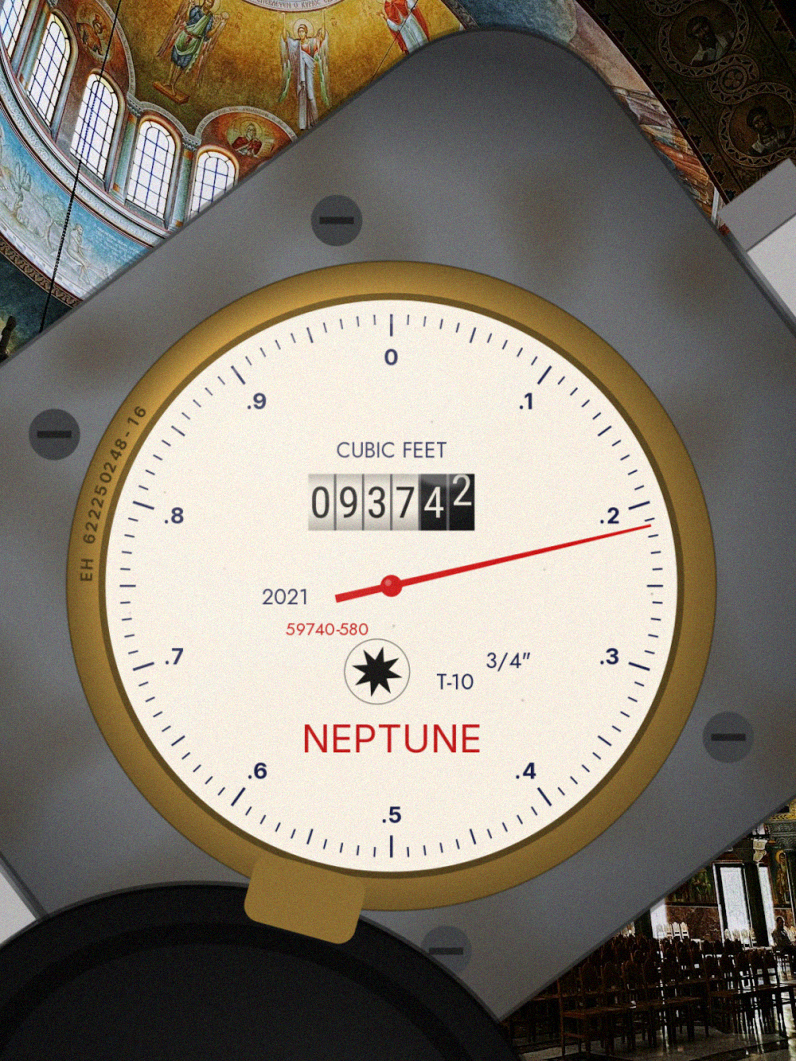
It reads 93742.21 ft³
